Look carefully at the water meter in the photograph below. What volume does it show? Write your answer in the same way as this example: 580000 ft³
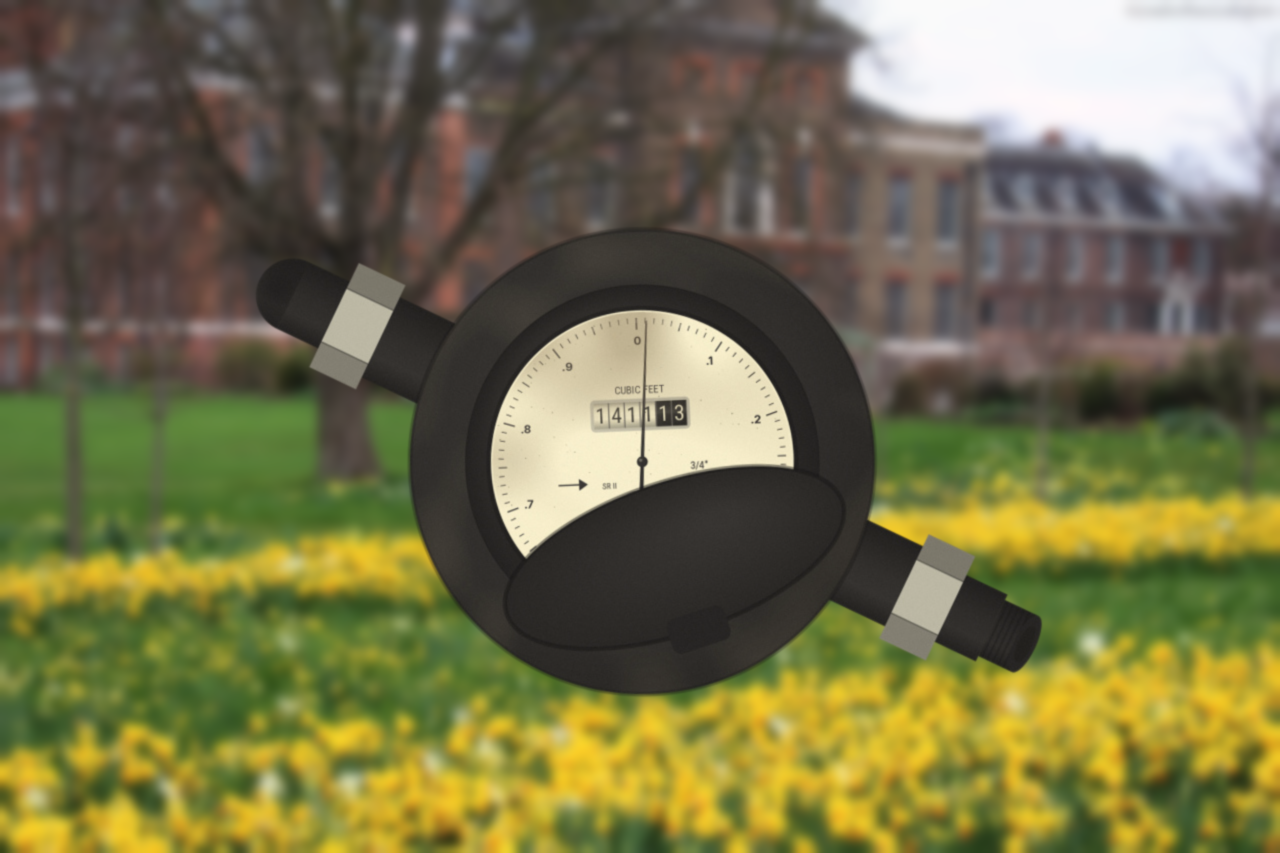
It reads 141113.01 ft³
